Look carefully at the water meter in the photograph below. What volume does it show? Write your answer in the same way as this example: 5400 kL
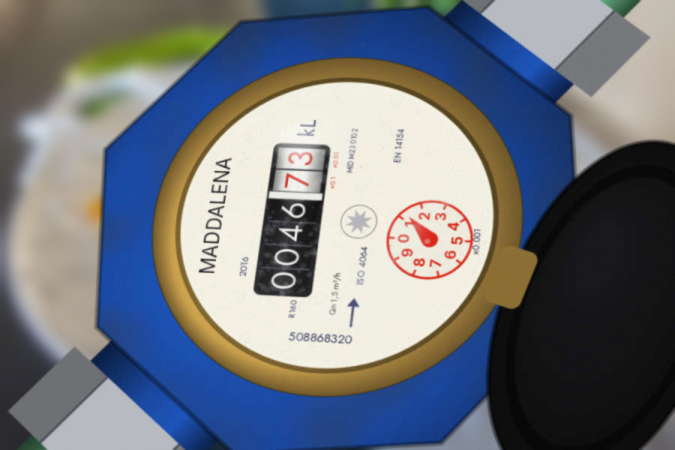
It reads 46.731 kL
